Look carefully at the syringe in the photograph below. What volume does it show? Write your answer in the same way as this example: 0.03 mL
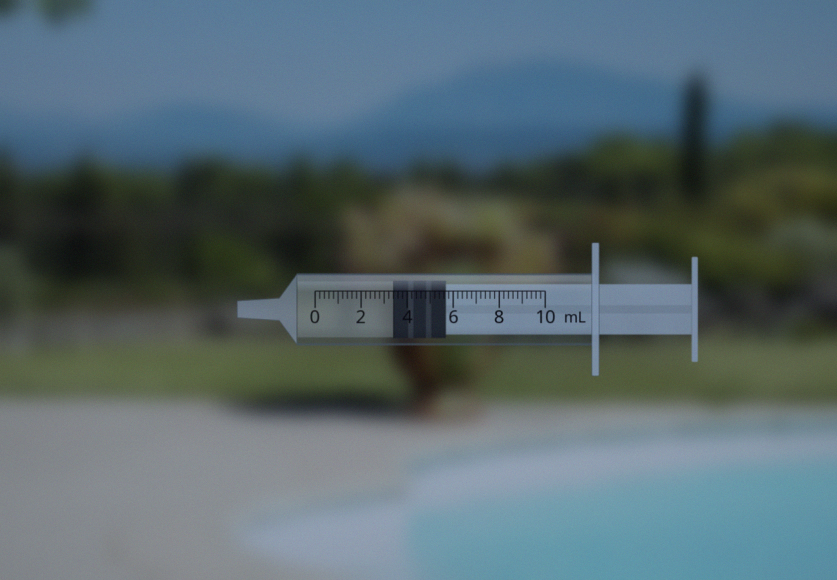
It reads 3.4 mL
